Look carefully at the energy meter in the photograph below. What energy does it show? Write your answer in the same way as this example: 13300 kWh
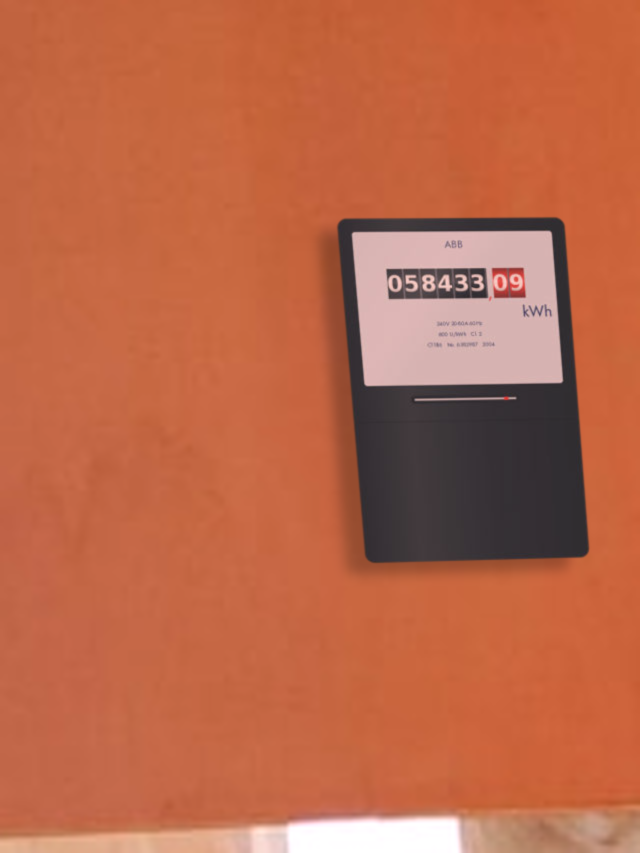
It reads 58433.09 kWh
